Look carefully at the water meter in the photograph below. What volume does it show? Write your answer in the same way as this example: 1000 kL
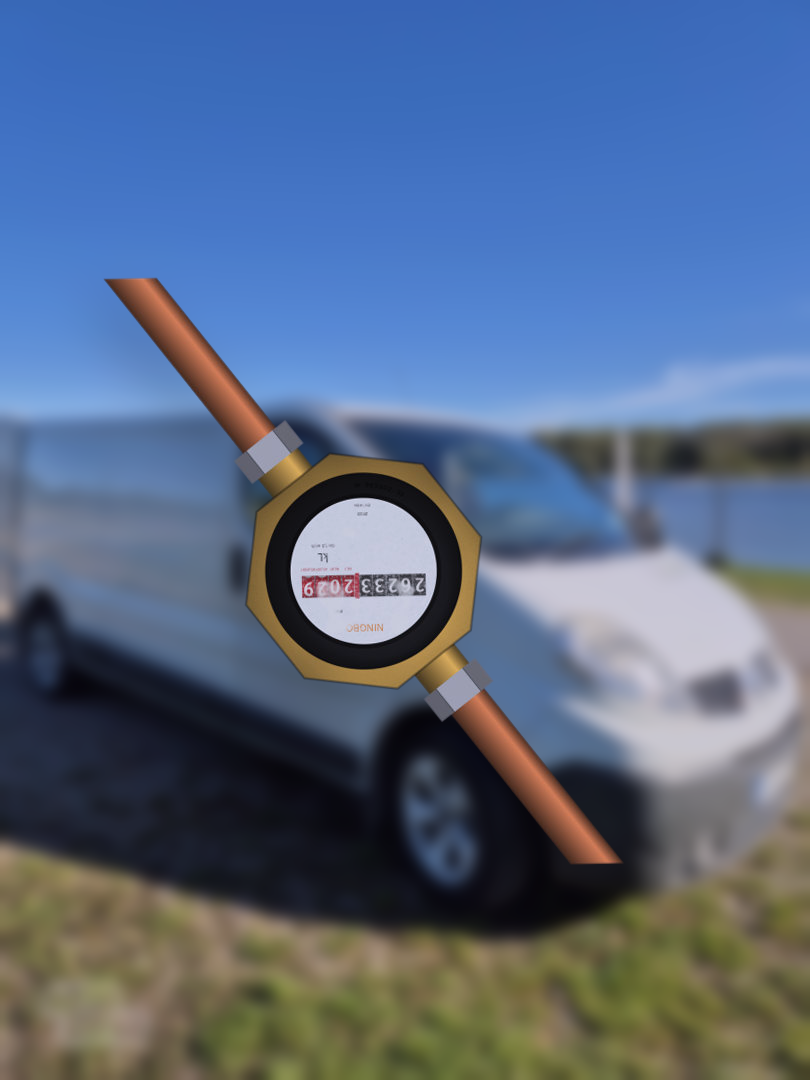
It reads 26233.2029 kL
